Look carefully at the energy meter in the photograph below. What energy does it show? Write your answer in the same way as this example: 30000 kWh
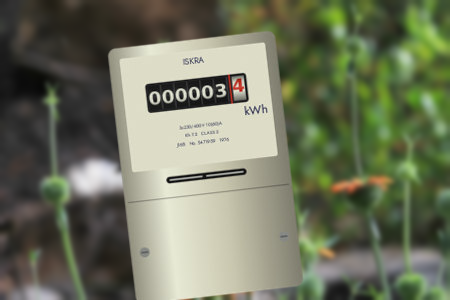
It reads 3.4 kWh
